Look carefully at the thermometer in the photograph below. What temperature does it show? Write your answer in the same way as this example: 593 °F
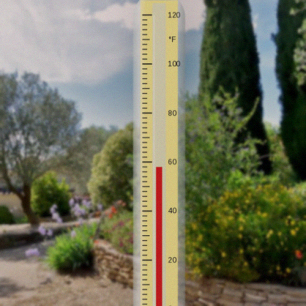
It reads 58 °F
